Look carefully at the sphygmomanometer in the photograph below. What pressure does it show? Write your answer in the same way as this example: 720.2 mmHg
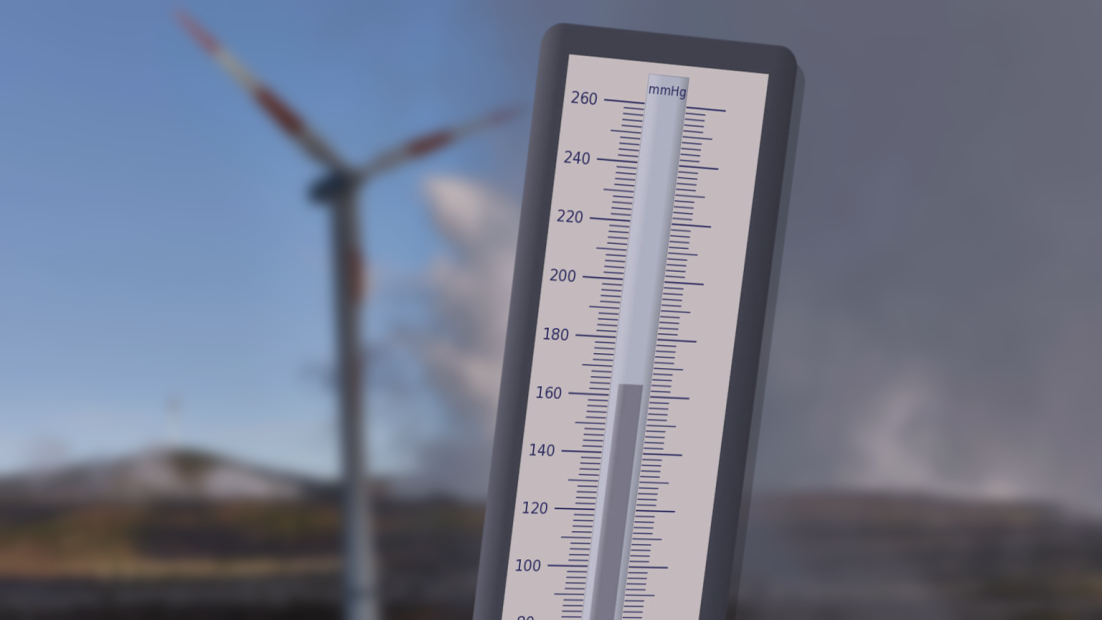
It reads 164 mmHg
